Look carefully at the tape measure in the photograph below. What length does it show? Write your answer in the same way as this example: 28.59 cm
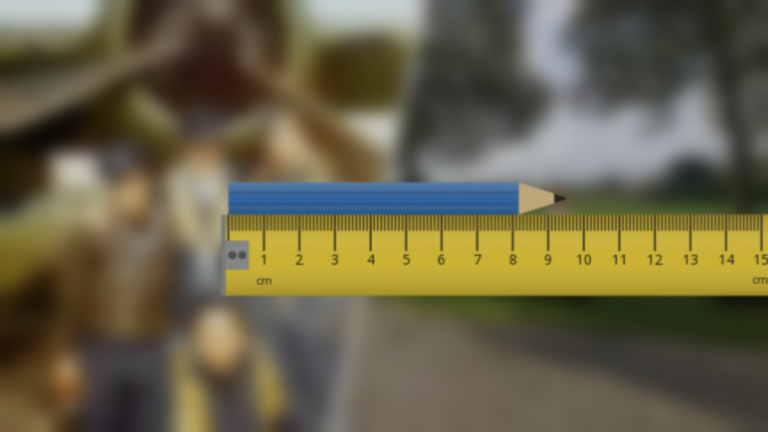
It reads 9.5 cm
